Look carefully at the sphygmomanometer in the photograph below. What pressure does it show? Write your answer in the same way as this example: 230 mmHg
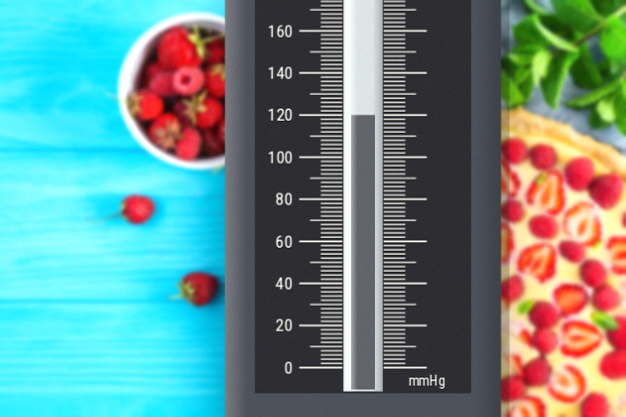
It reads 120 mmHg
